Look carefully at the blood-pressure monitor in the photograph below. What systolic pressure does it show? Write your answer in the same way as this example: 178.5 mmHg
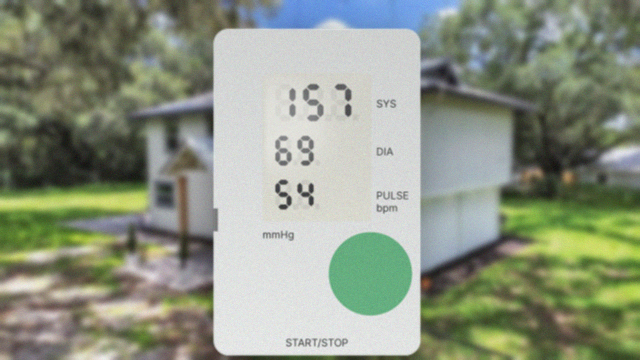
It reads 157 mmHg
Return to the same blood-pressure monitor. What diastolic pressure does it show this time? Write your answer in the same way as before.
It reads 69 mmHg
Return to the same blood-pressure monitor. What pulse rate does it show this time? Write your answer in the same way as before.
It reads 54 bpm
